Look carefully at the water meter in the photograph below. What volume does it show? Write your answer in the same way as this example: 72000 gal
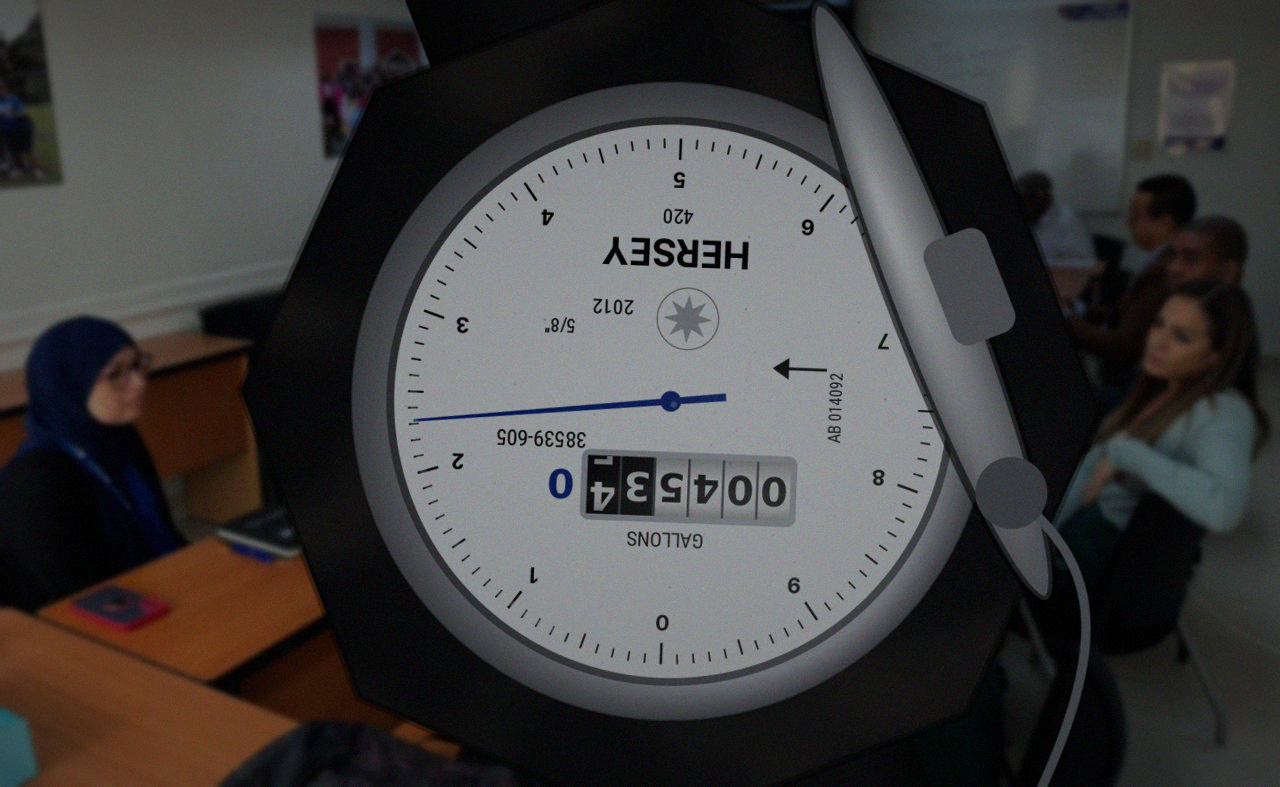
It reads 45342.3 gal
